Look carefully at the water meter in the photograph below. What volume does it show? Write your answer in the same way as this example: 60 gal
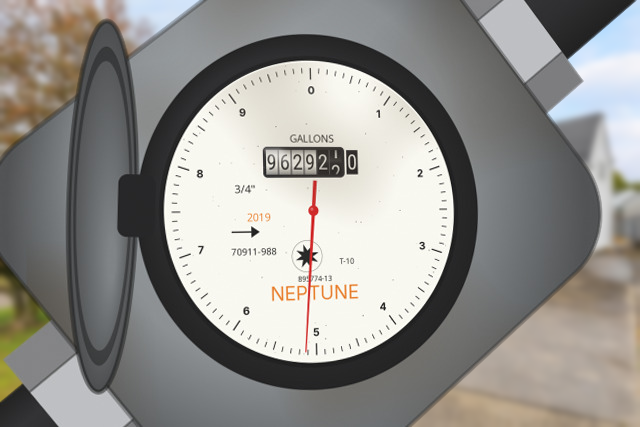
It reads 9629215.1 gal
